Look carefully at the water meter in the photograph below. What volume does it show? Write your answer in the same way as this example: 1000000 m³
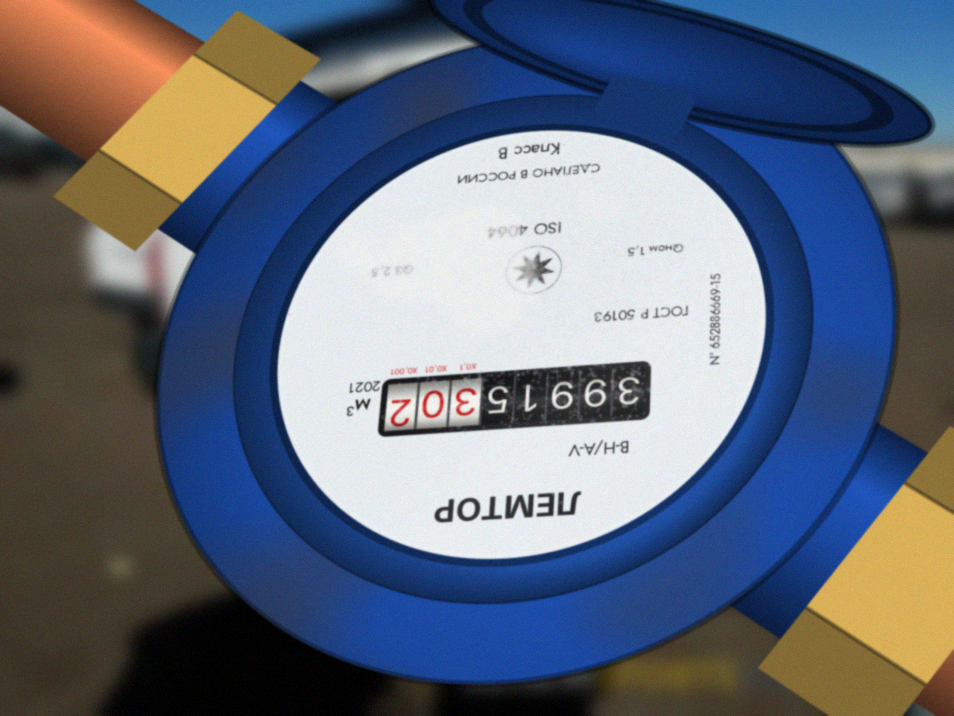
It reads 39915.302 m³
